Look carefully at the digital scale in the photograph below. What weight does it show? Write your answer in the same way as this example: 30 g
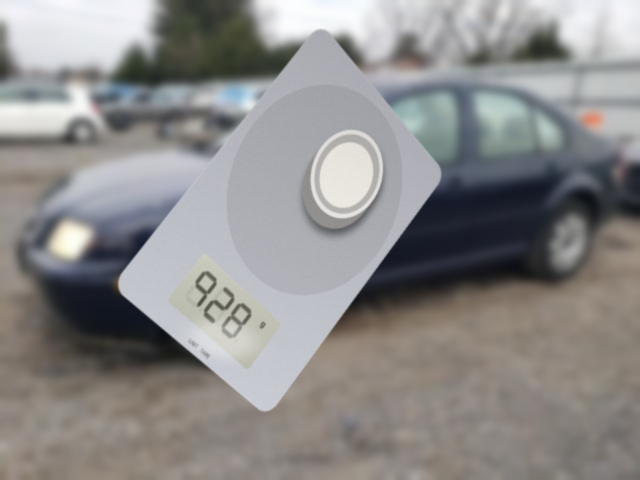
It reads 928 g
